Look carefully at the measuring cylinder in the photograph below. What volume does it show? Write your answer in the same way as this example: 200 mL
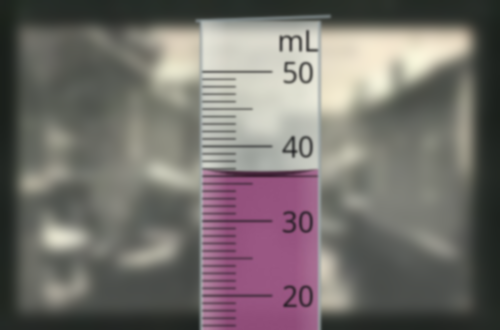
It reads 36 mL
